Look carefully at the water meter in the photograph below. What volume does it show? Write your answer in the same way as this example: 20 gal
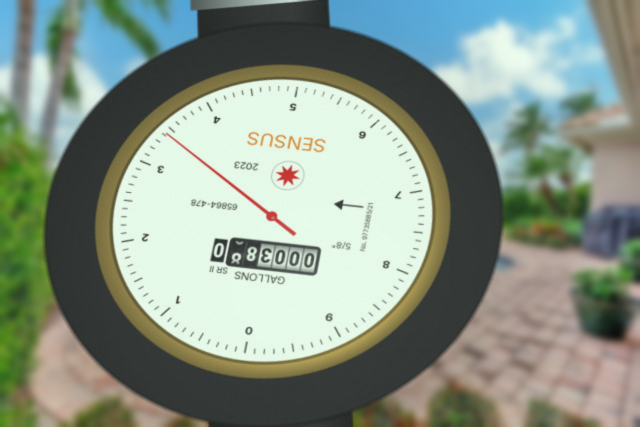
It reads 3883.4 gal
